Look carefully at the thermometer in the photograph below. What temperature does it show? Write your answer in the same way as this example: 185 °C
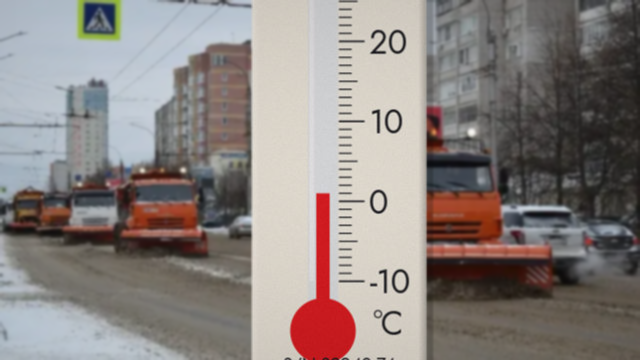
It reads 1 °C
